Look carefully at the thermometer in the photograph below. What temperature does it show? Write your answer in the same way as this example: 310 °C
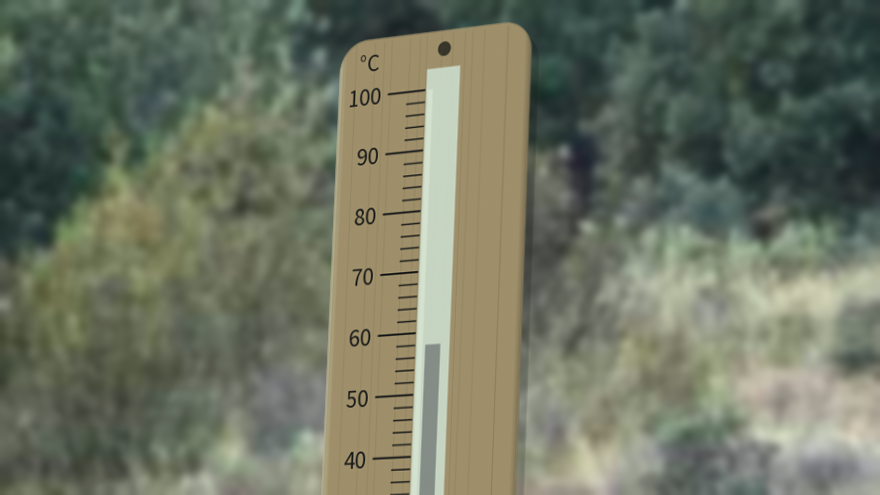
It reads 58 °C
